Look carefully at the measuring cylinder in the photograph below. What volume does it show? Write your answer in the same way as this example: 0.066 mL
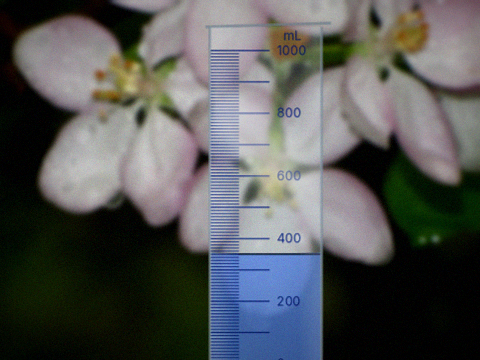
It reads 350 mL
